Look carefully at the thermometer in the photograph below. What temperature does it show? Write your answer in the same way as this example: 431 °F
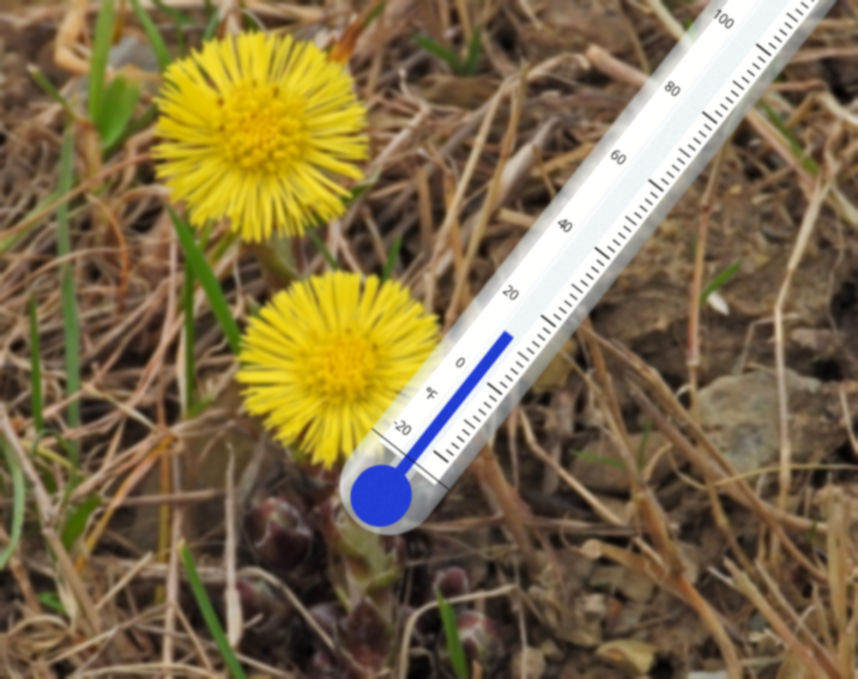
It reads 12 °F
